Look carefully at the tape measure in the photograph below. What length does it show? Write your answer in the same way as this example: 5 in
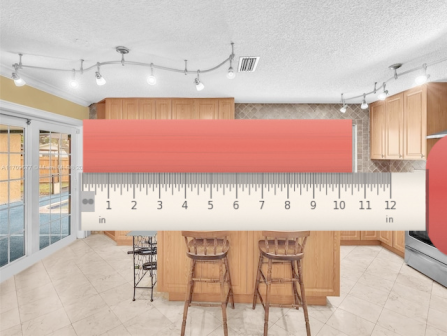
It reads 10.5 in
